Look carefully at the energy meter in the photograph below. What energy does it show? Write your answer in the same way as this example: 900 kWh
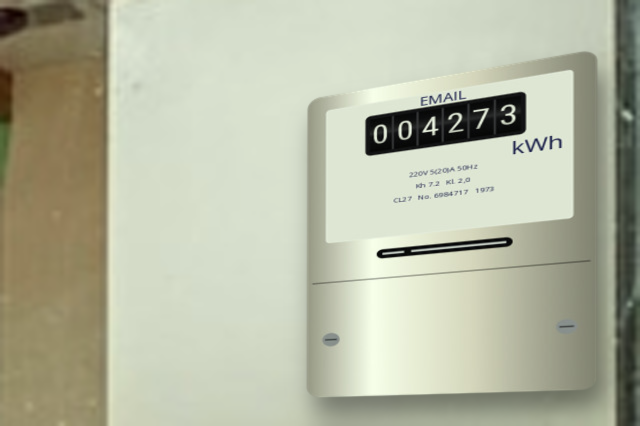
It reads 4273 kWh
